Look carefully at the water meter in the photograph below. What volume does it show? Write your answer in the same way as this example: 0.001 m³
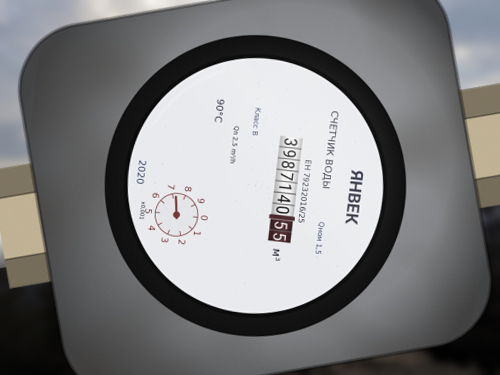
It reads 3987140.557 m³
